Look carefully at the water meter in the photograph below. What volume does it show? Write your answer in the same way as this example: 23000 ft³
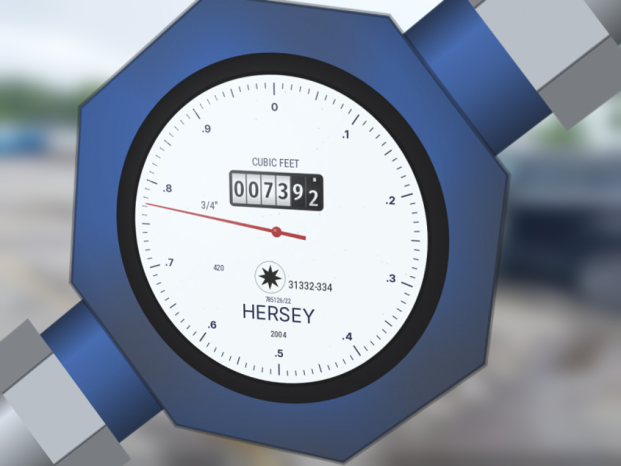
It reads 7391.77 ft³
